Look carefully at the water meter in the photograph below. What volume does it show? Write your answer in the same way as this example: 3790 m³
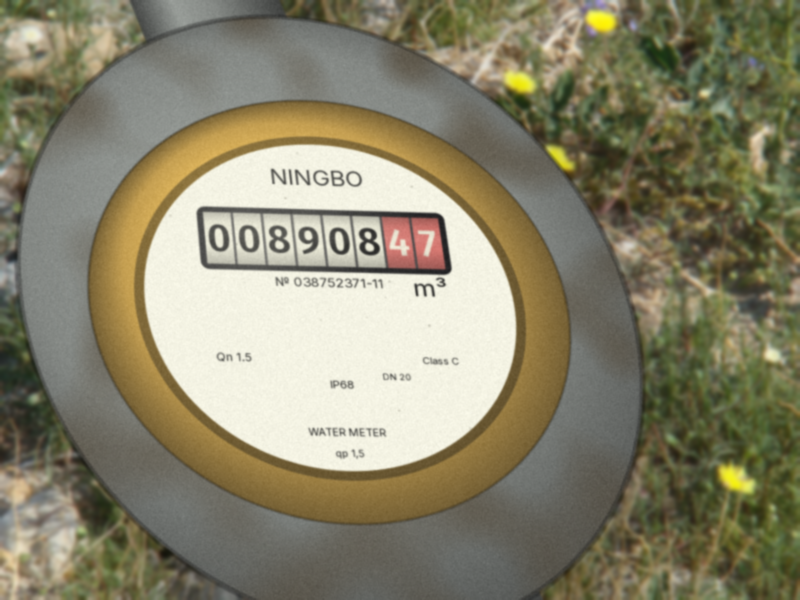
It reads 8908.47 m³
